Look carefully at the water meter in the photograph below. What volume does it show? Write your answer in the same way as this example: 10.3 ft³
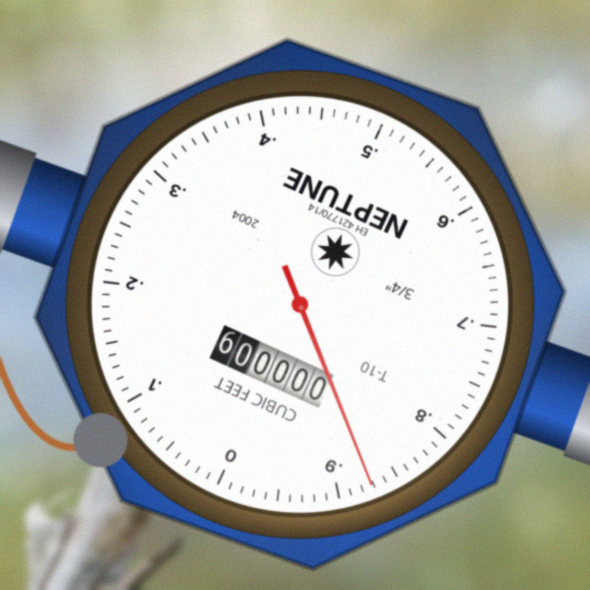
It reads 8.87 ft³
